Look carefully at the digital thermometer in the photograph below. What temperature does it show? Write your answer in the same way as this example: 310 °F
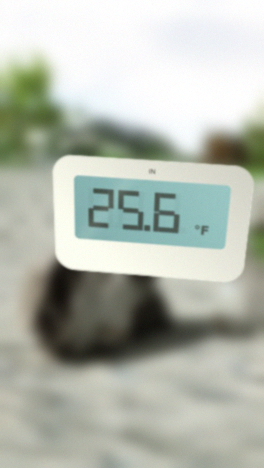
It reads 25.6 °F
